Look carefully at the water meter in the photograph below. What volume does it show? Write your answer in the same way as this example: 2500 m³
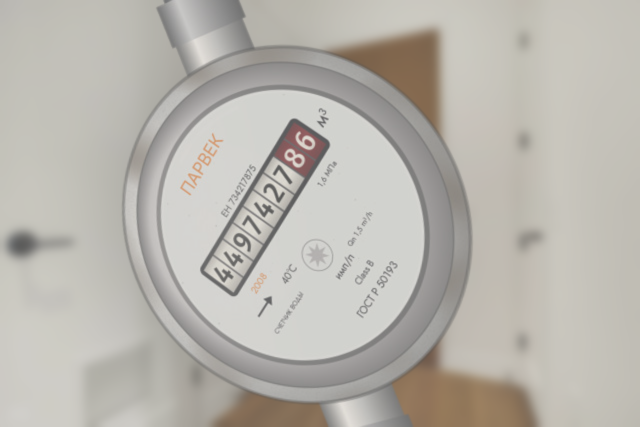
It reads 4497427.86 m³
